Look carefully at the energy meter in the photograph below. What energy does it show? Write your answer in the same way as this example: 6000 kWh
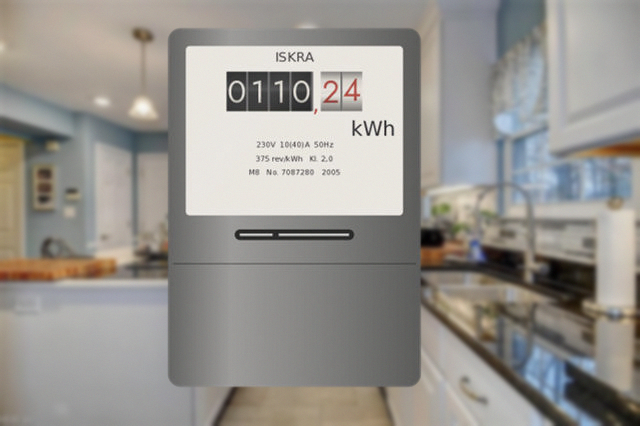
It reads 110.24 kWh
